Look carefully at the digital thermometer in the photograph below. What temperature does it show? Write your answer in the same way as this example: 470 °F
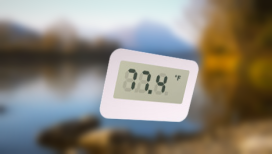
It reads 77.4 °F
